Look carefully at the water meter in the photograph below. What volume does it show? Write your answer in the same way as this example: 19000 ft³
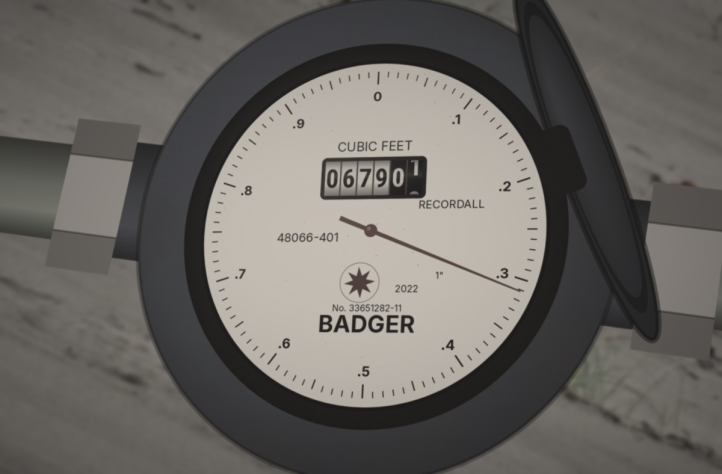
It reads 67901.31 ft³
